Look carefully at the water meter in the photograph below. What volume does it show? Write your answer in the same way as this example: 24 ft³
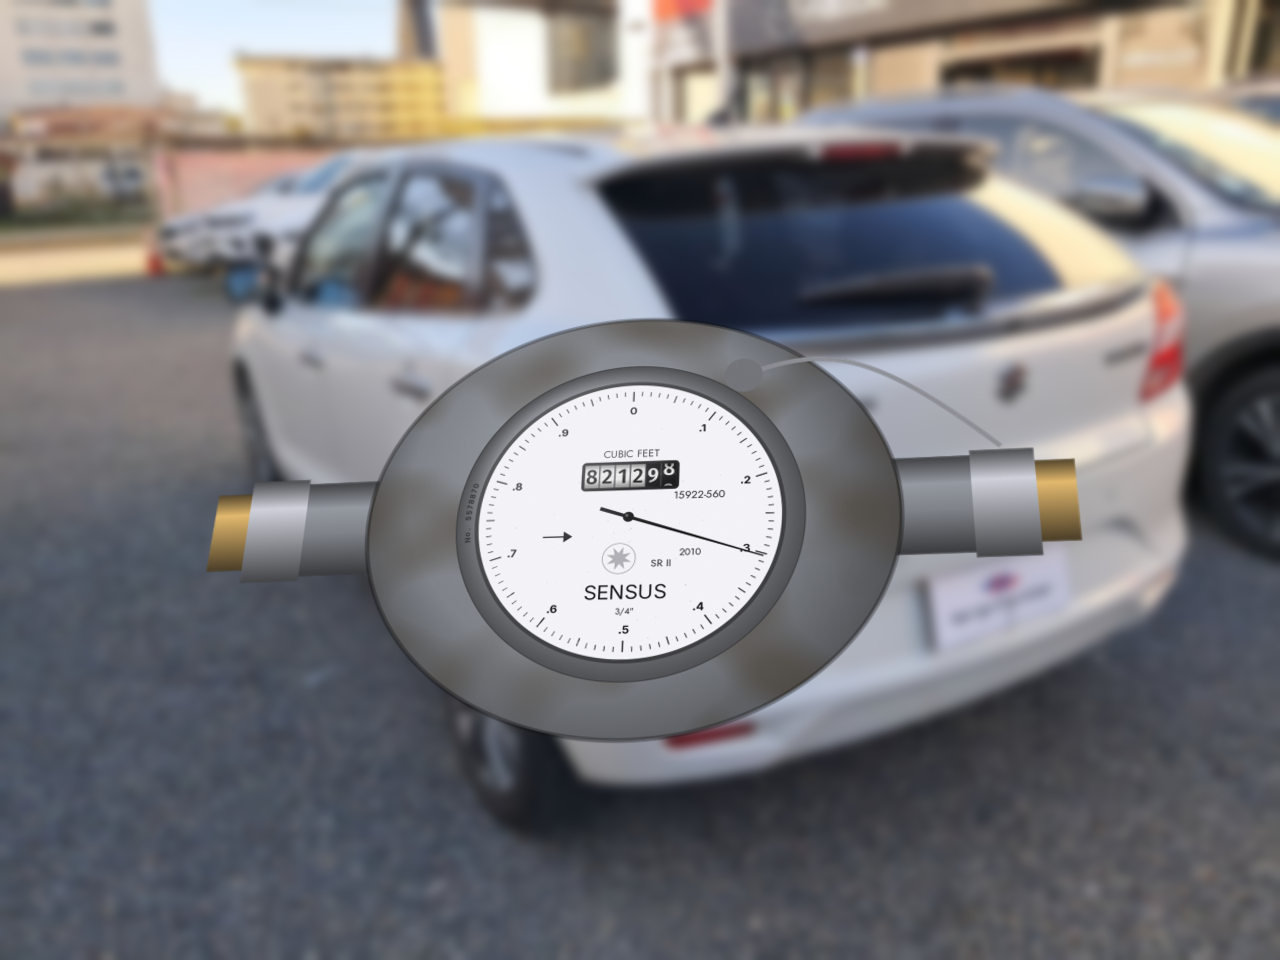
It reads 821298.30 ft³
